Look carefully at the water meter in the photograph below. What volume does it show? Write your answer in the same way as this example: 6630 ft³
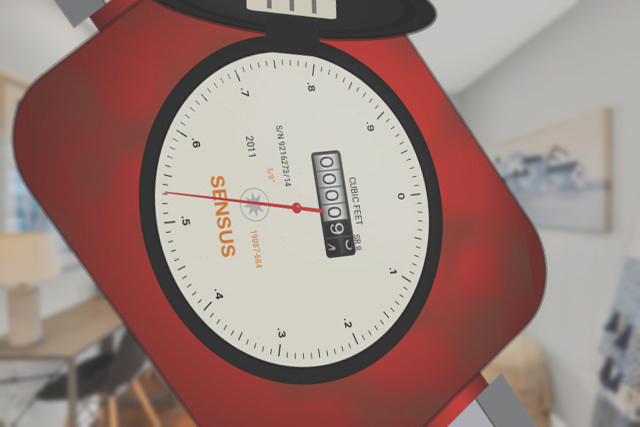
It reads 93.53 ft³
